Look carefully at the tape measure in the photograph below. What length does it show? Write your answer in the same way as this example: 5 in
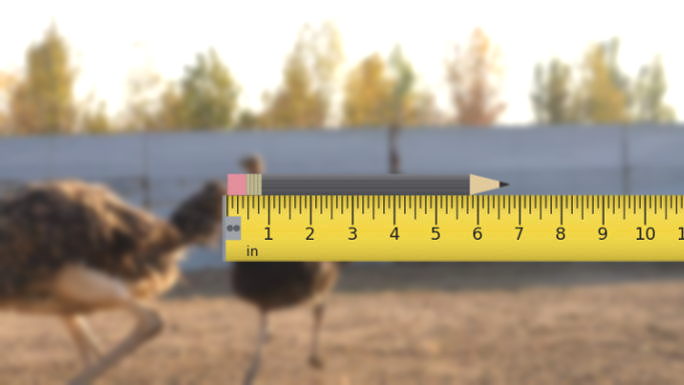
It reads 6.75 in
